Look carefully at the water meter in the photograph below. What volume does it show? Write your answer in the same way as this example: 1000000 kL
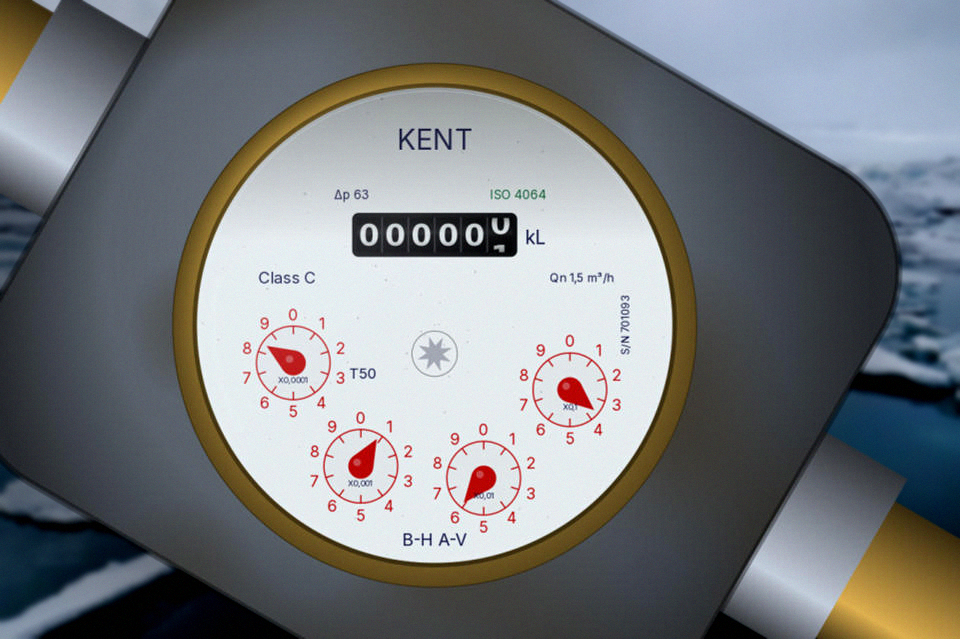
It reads 0.3608 kL
